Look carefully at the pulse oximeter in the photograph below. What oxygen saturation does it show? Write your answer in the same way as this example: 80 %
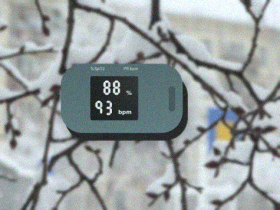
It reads 88 %
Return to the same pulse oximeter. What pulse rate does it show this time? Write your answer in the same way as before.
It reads 93 bpm
